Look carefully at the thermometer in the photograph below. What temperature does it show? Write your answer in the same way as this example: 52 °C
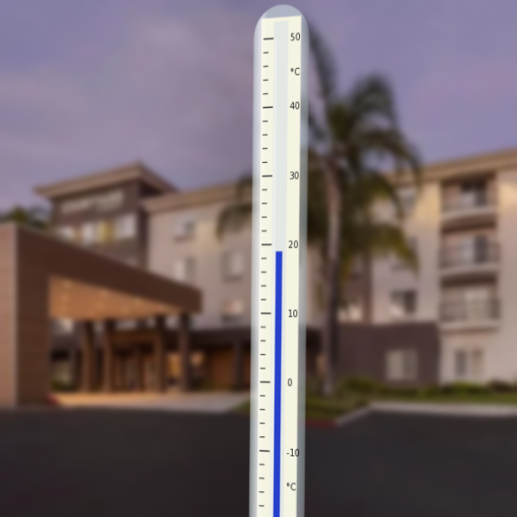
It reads 19 °C
